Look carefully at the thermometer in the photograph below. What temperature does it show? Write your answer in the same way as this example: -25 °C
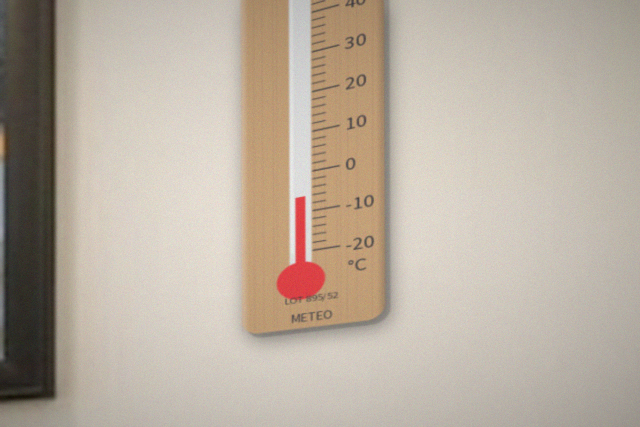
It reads -6 °C
